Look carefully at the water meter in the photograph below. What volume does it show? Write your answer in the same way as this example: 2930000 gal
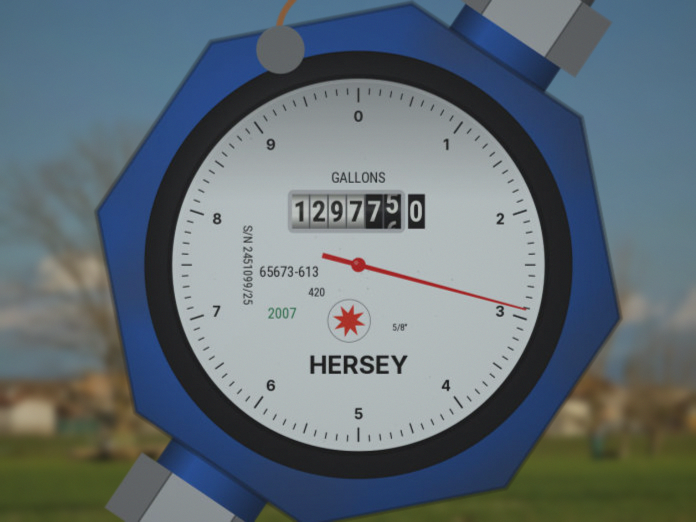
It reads 1297752.9 gal
